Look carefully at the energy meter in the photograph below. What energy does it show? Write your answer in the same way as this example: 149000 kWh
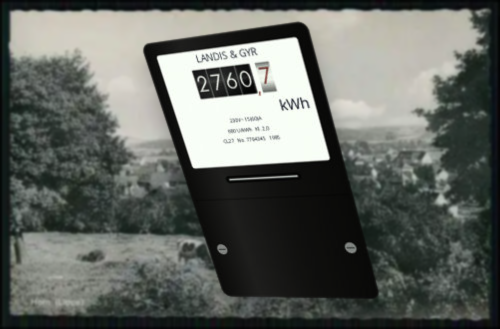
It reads 2760.7 kWh
